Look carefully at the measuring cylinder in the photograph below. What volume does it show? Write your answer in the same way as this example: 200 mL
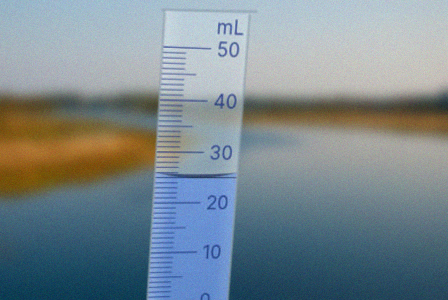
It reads 25 mL
